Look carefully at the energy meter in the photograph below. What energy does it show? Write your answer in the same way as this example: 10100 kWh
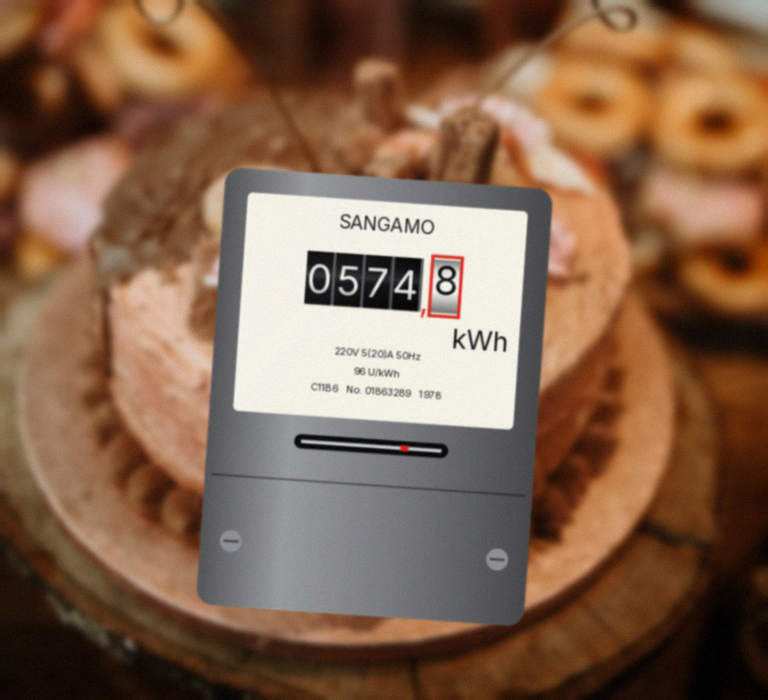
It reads 574.8 kWh
